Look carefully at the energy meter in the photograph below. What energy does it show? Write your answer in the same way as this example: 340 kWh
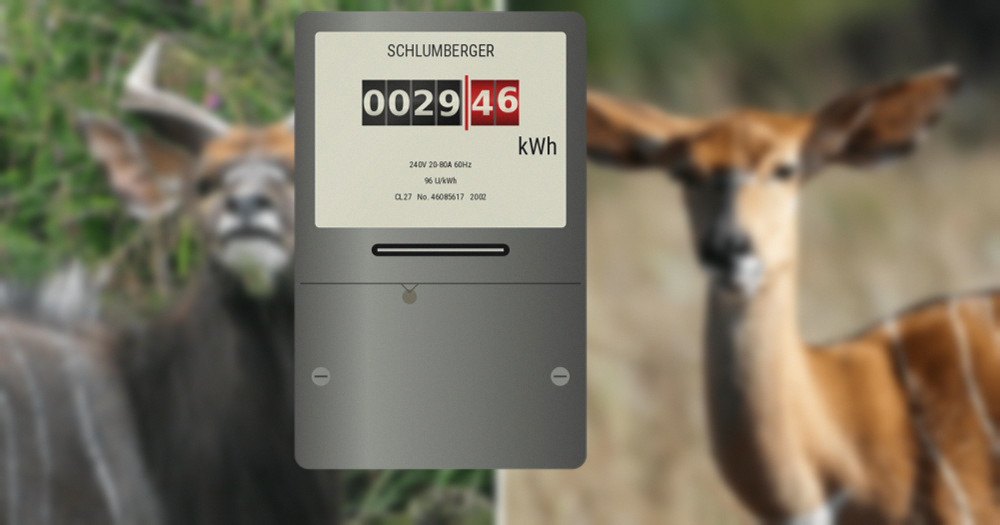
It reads 29.46 kWh
